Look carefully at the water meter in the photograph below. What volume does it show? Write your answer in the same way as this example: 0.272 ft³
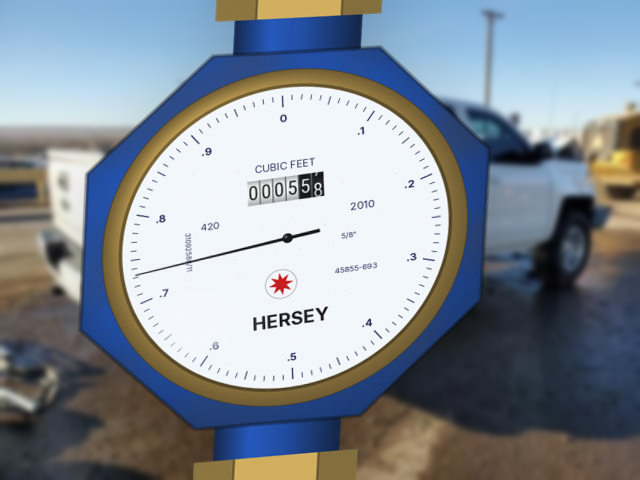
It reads 557.73 ft³
